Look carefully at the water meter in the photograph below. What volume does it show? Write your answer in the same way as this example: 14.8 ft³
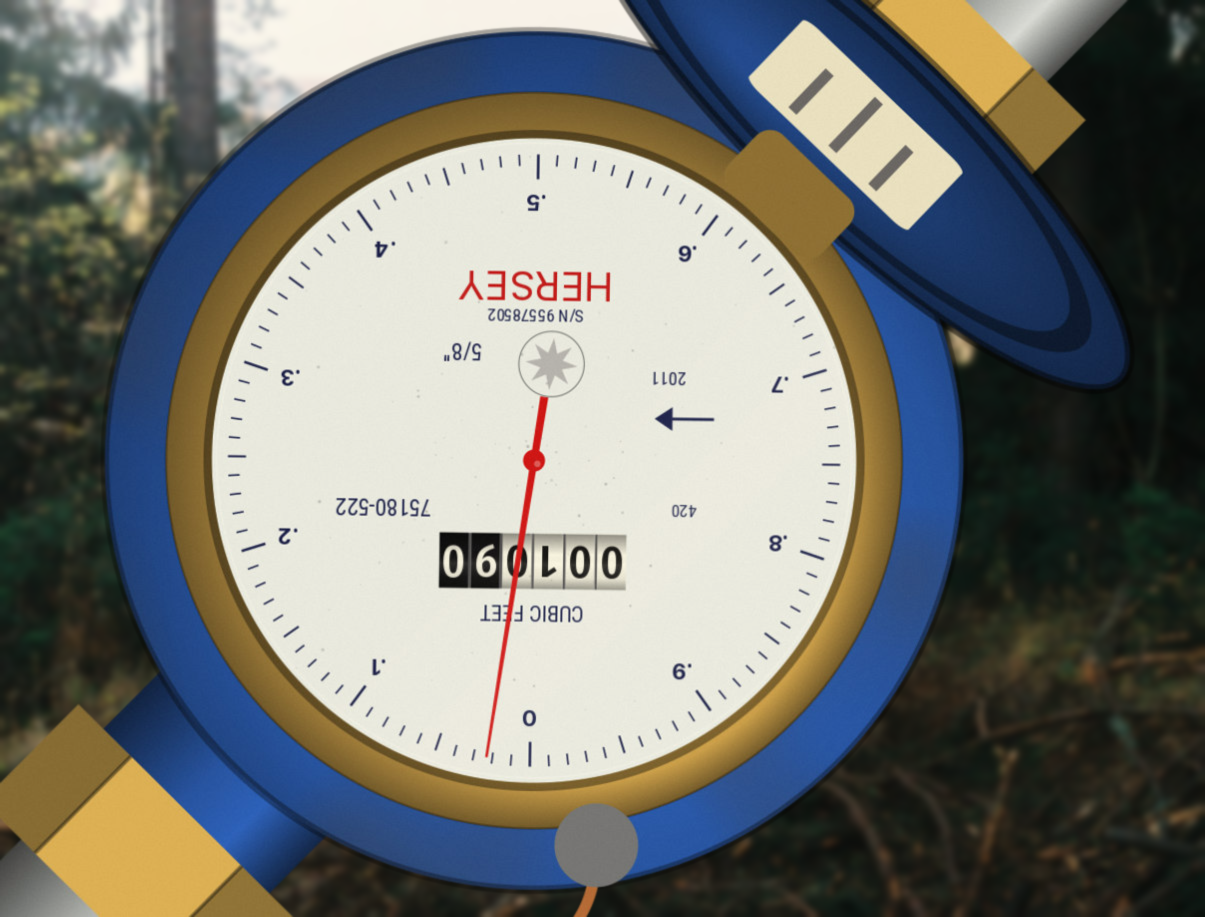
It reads 1090.02 ft³
